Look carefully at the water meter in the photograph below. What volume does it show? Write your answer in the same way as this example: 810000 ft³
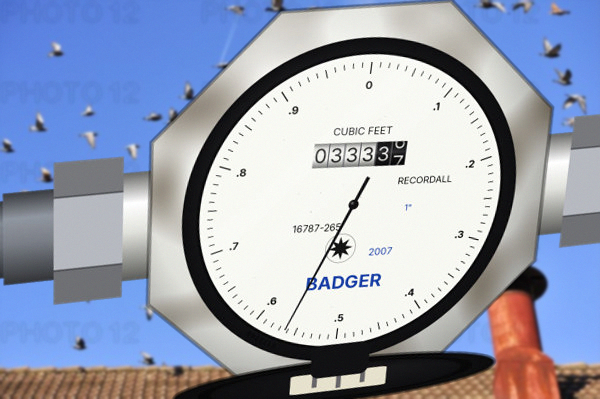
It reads 33336.56 ft³
